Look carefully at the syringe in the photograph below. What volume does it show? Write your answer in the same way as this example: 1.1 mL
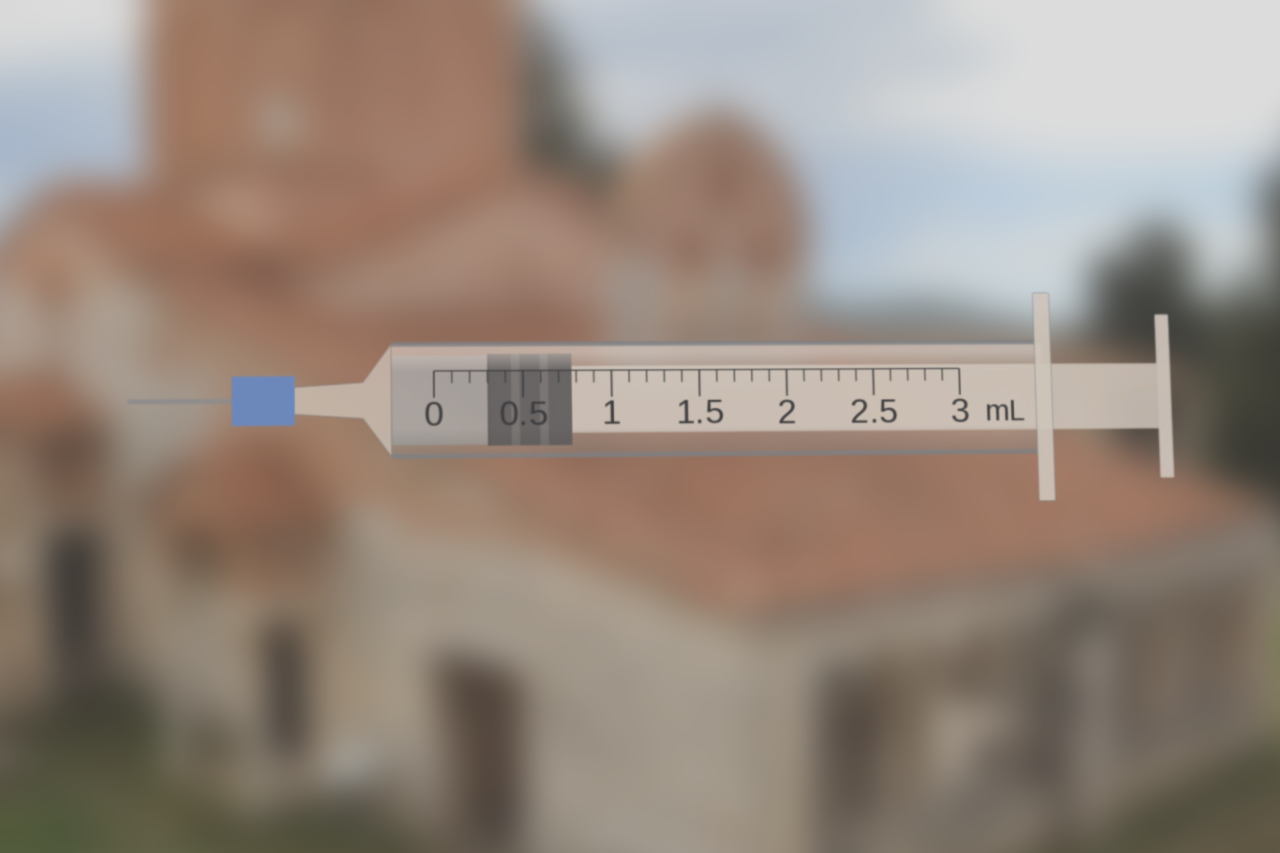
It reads 0.3 mL
